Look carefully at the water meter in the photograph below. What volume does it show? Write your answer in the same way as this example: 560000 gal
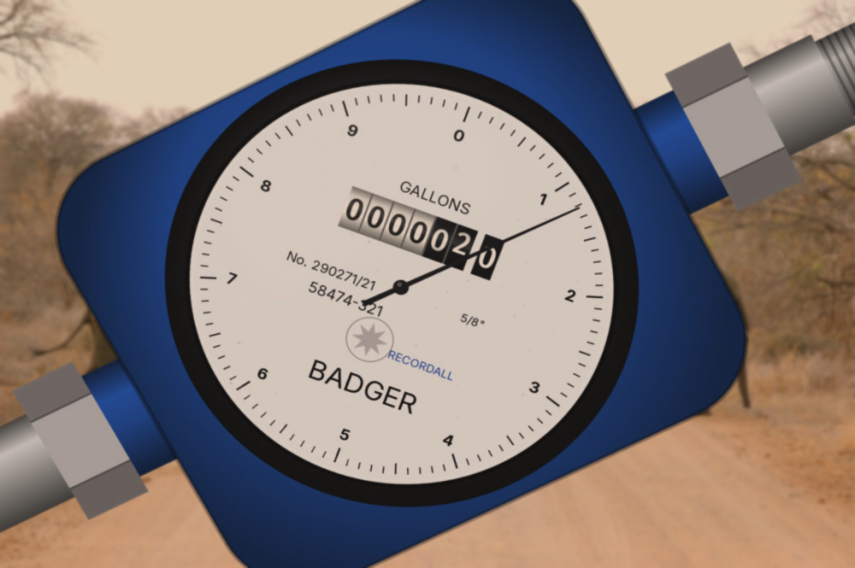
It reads 21.2 gal
